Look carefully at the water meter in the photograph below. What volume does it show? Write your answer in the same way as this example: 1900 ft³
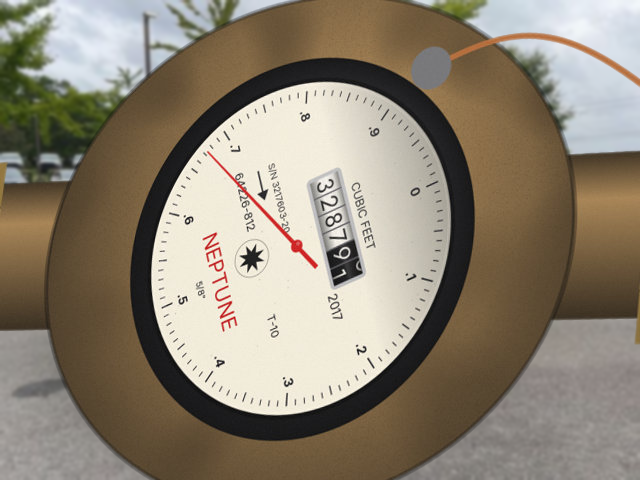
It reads 328790.67 ft³
